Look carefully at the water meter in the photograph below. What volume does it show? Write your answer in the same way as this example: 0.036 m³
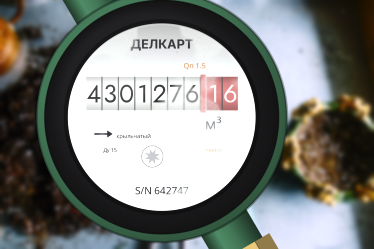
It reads 4301276.16 m³
